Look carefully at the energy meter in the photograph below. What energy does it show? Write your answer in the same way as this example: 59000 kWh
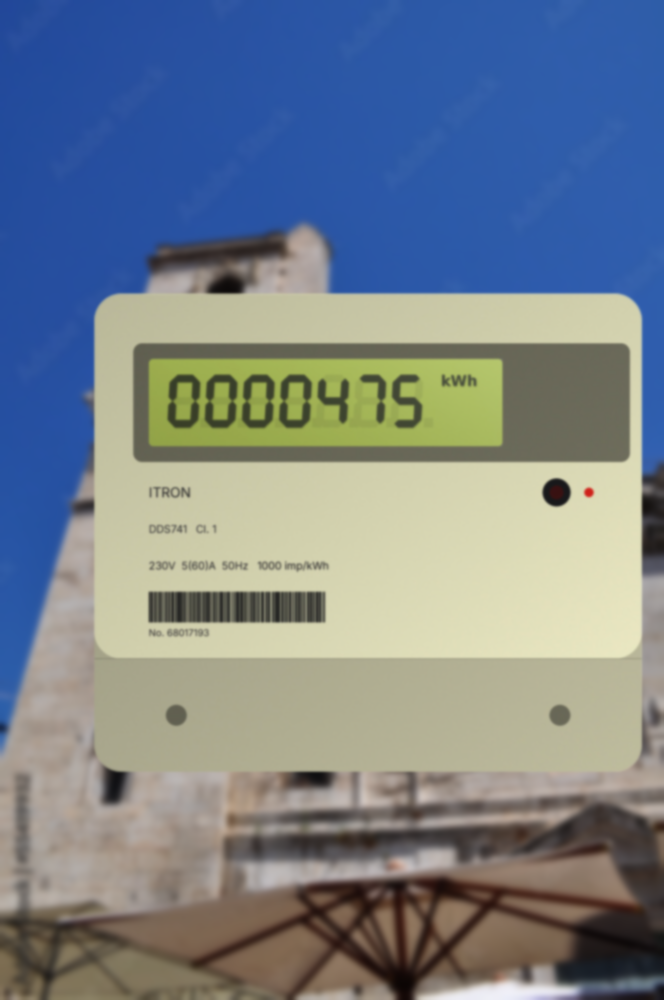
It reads 475 kWh
